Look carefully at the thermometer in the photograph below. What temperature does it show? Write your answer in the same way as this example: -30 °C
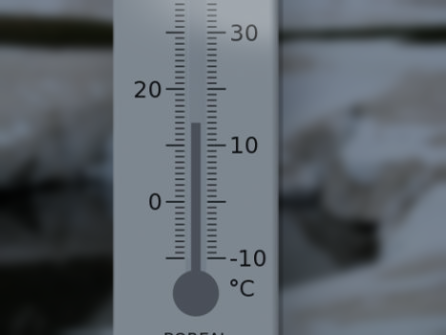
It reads 14 °C
